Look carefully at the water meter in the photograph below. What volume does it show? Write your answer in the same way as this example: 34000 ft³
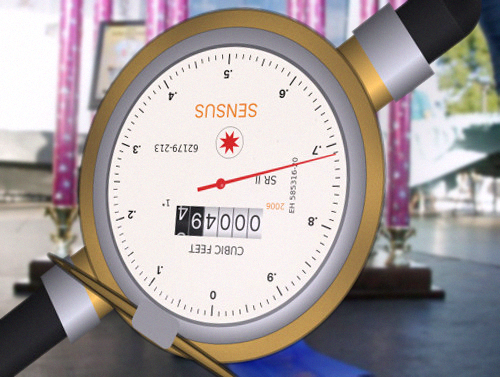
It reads 493.71 ft³
